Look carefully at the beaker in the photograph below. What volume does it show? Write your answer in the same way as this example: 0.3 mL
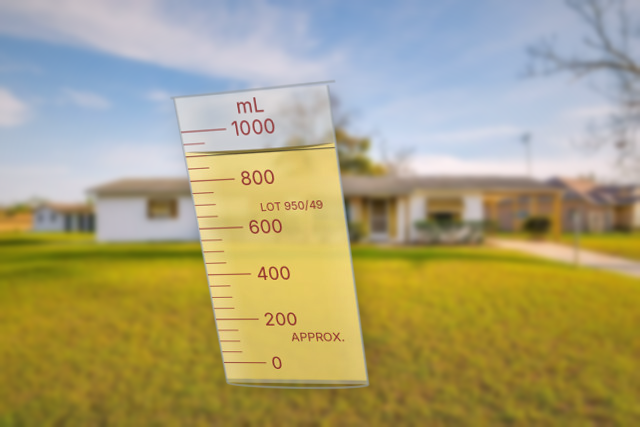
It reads 900 mL
